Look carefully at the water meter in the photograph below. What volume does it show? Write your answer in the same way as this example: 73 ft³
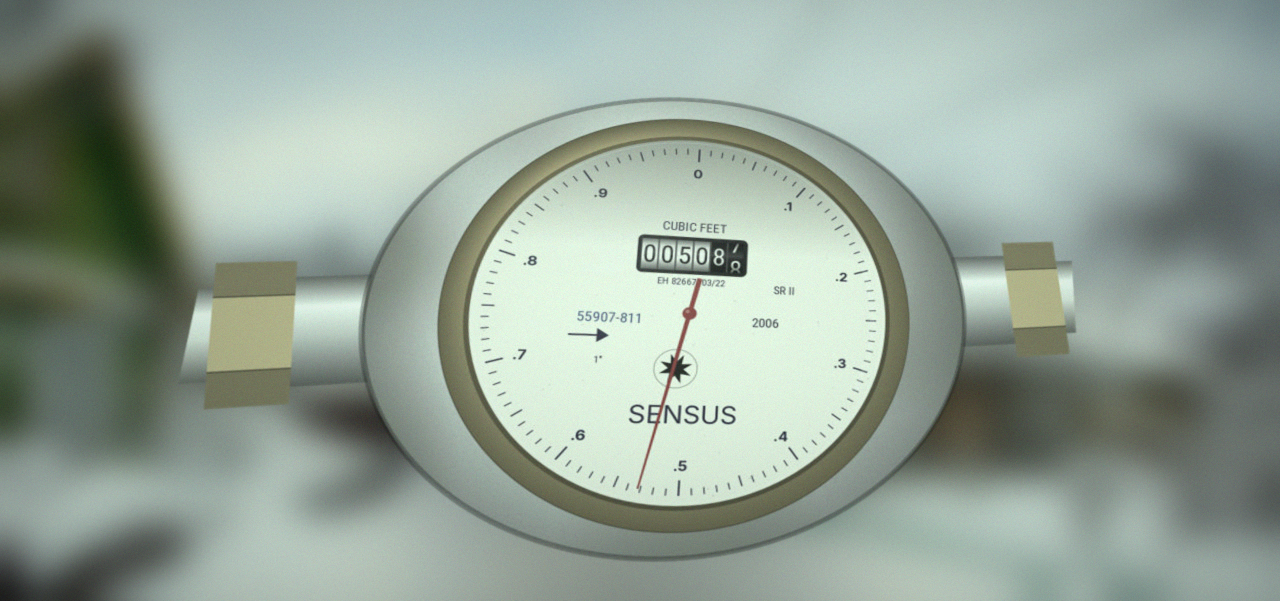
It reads 5087.53 ft³
